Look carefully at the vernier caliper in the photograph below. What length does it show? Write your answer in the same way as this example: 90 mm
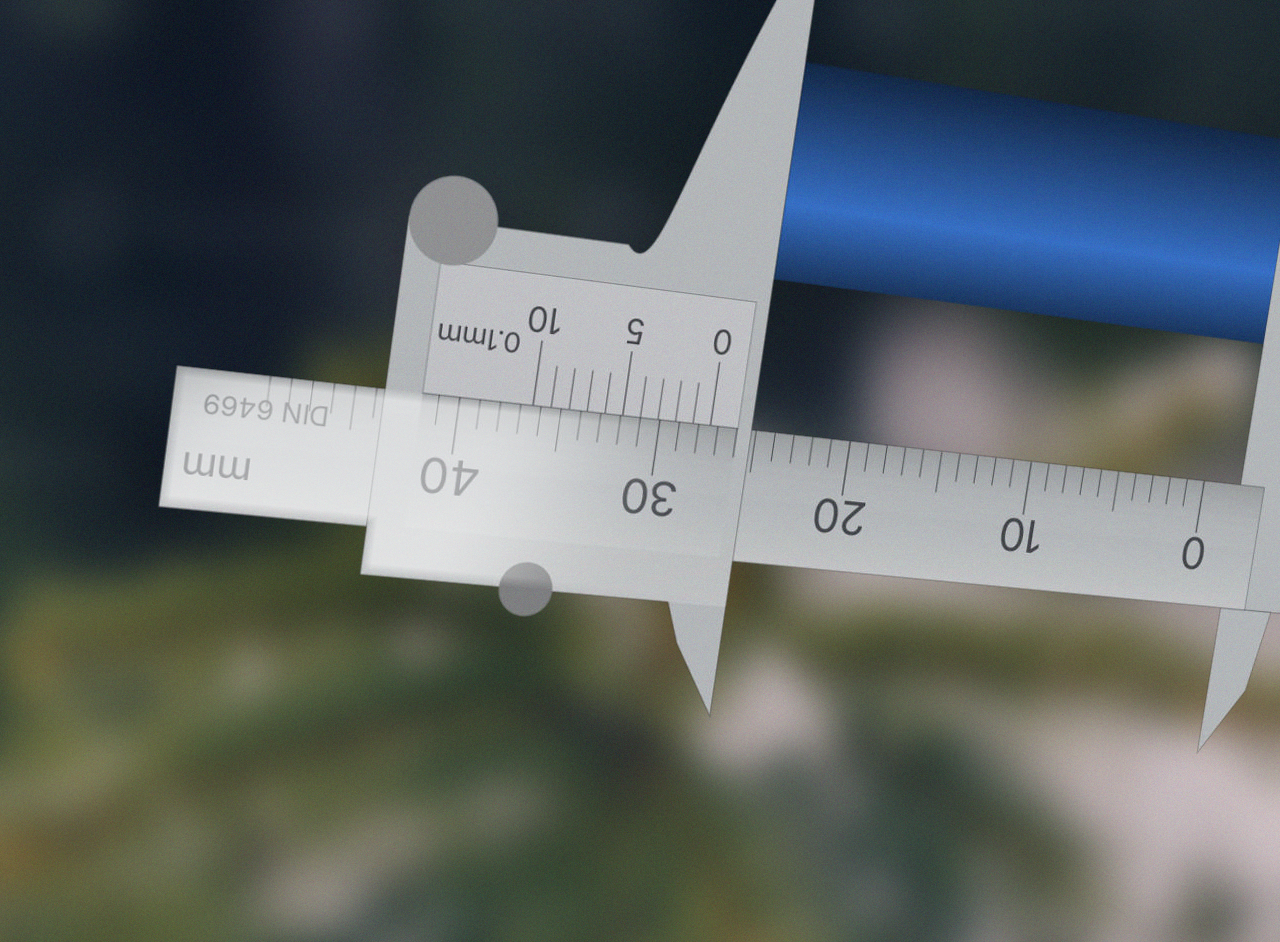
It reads 27.4 mm
